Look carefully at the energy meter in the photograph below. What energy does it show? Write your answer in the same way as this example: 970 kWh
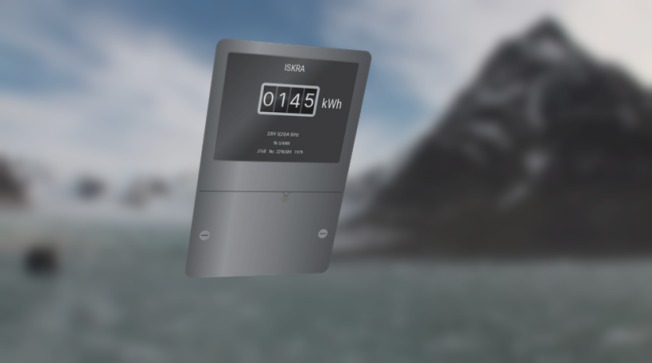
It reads 145 kWh
